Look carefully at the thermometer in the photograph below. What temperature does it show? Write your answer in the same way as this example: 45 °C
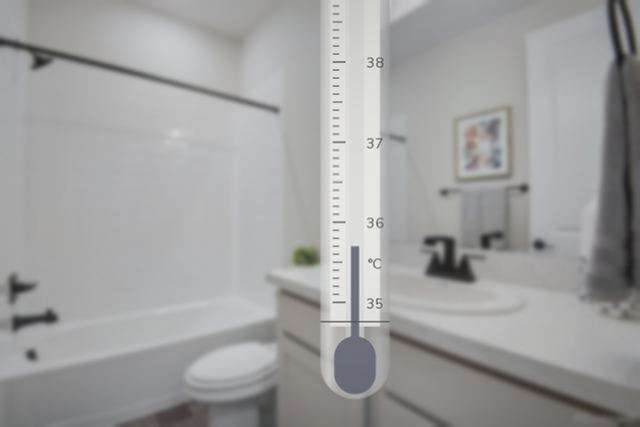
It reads 35.7 °C
